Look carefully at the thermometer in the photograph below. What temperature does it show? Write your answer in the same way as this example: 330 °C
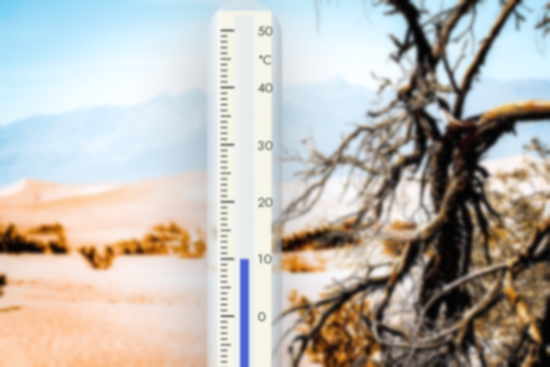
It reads 10 °C
